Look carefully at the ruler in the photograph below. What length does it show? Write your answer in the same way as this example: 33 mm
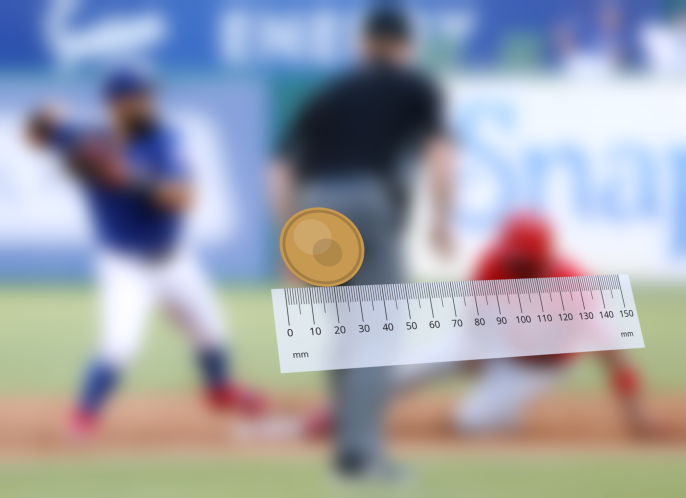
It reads 35 mm
